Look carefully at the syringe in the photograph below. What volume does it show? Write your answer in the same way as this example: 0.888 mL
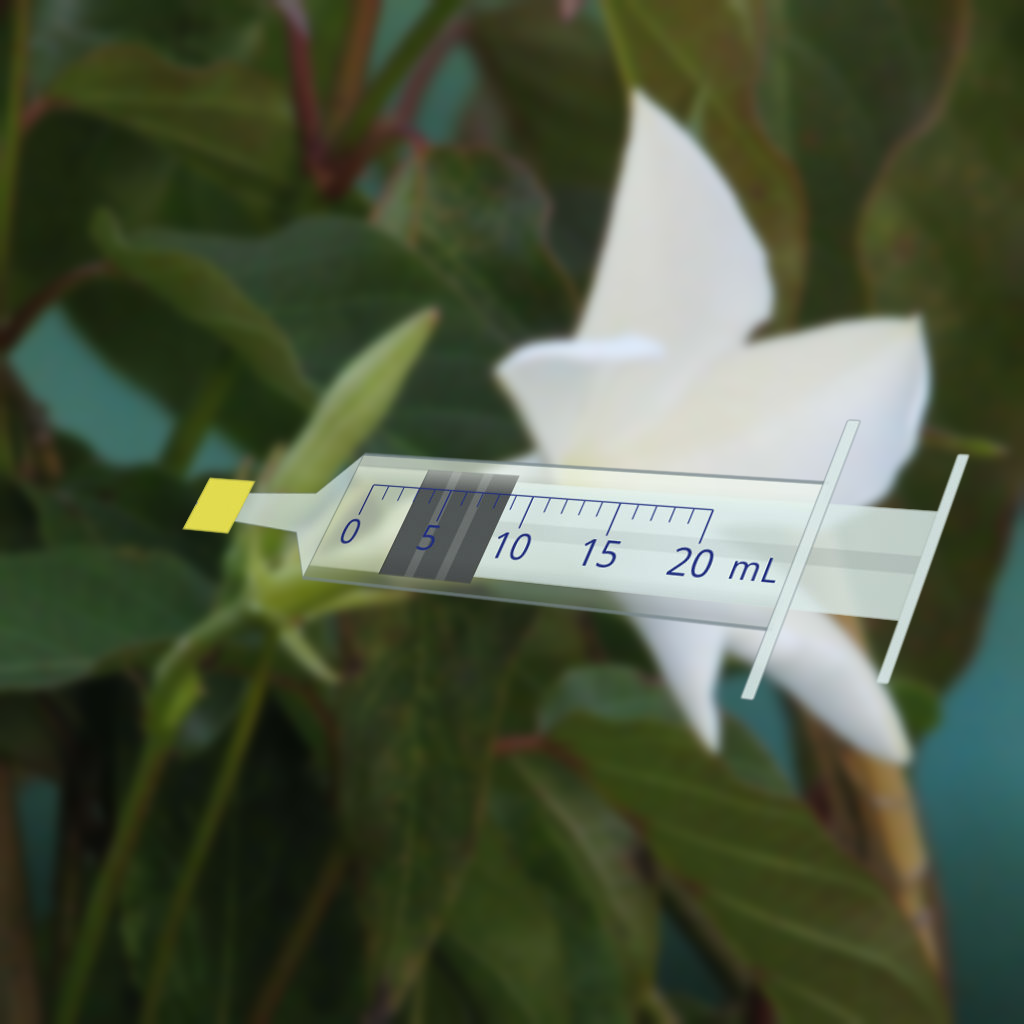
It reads 3 mL
